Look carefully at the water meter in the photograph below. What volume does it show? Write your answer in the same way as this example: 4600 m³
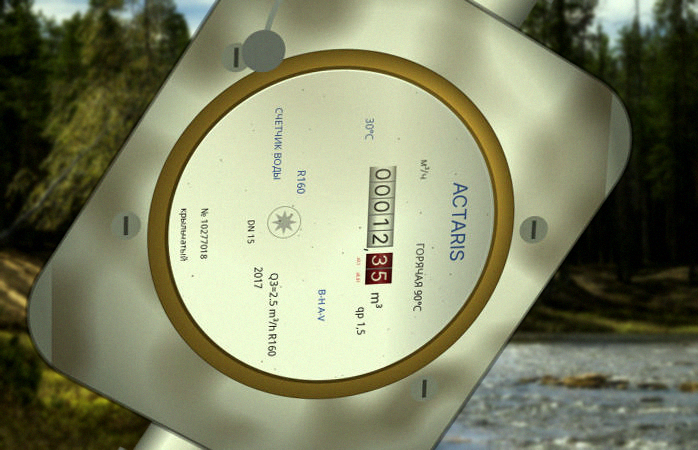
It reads 12.35 m³
